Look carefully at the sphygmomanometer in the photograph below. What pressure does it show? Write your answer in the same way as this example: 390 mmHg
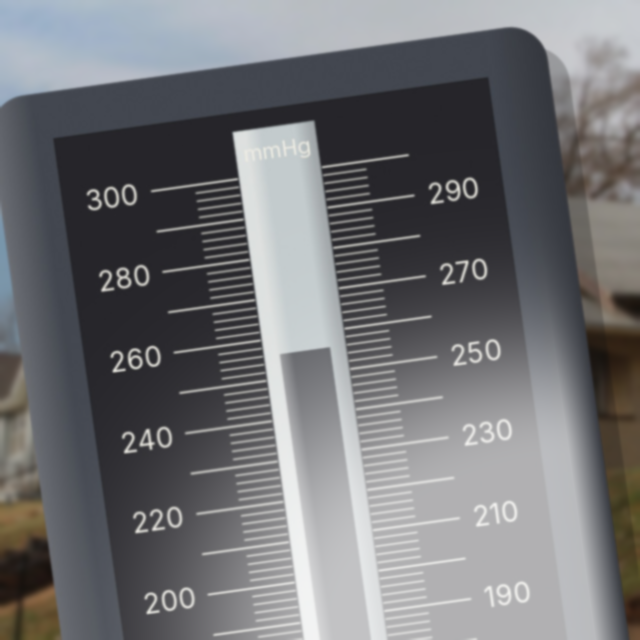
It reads 256 mmHg
